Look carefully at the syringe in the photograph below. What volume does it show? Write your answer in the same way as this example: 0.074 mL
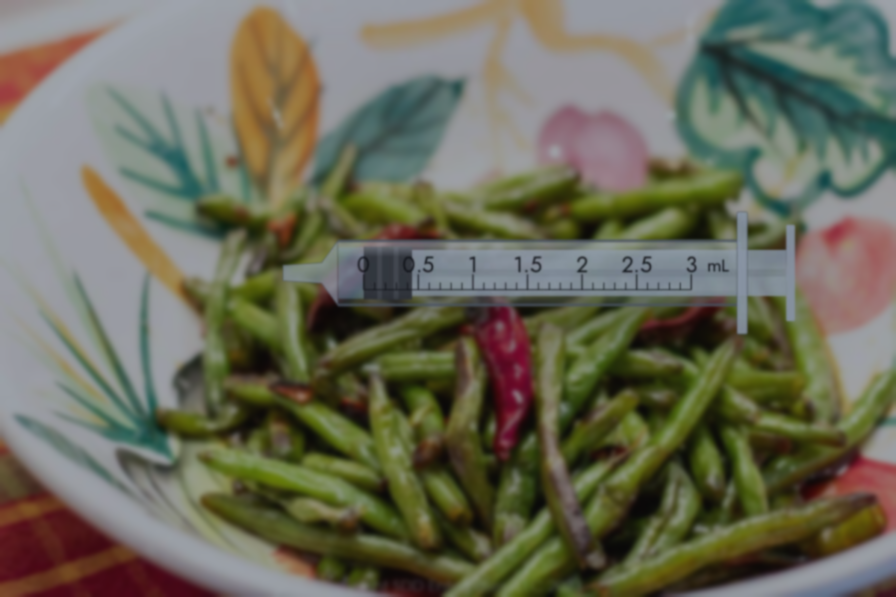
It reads 0 mL
